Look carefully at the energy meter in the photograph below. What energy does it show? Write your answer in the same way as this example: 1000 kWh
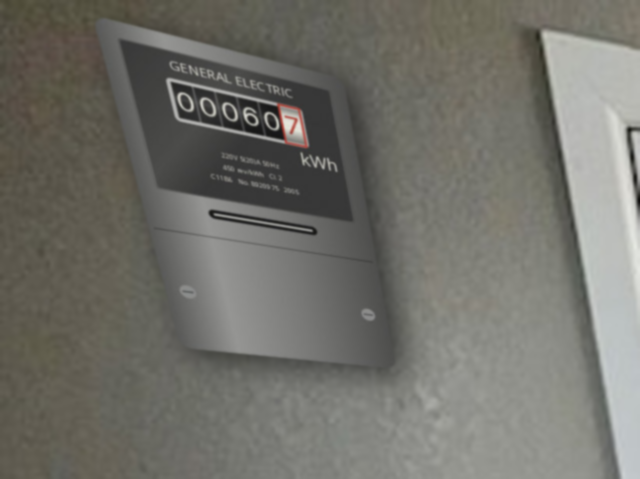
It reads 60.7 kWh
